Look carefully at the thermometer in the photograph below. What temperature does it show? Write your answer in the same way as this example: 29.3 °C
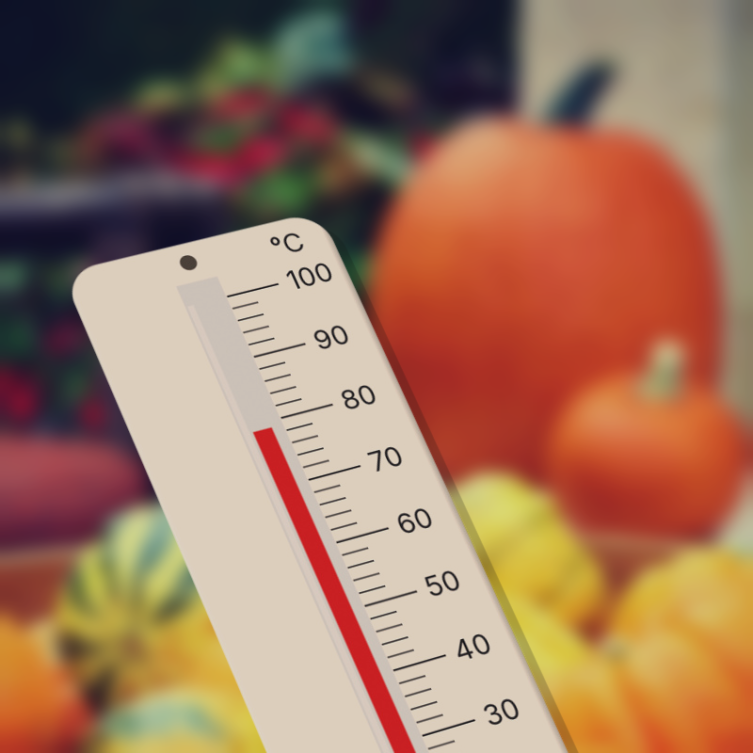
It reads 79 °C
